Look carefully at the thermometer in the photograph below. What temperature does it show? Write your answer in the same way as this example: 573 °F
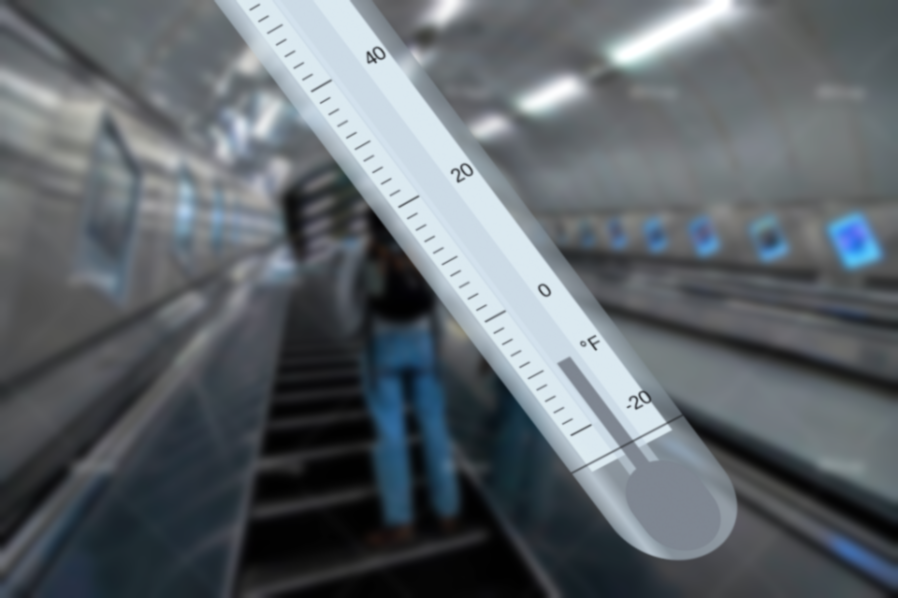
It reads -10 °F
